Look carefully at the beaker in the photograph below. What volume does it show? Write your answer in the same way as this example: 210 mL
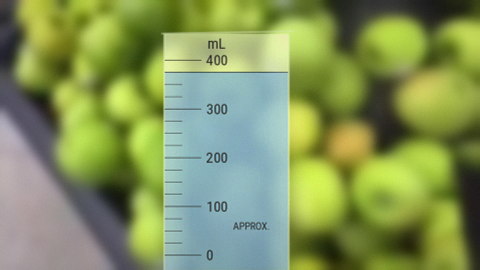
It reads 375 mL
